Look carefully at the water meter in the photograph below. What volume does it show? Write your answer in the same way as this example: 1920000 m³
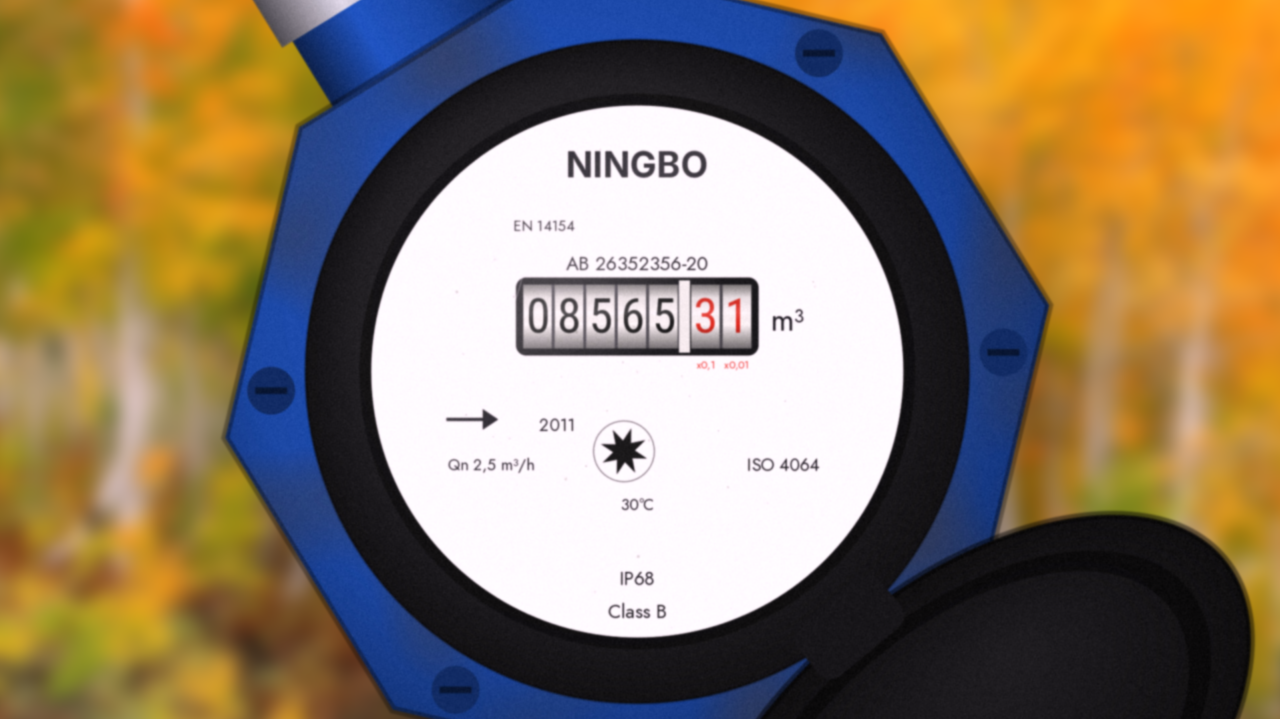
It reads 8565.31 m³
